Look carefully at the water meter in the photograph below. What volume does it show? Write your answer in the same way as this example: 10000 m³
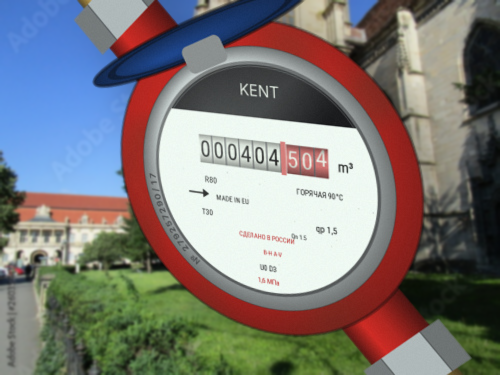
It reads 404.504 m³
